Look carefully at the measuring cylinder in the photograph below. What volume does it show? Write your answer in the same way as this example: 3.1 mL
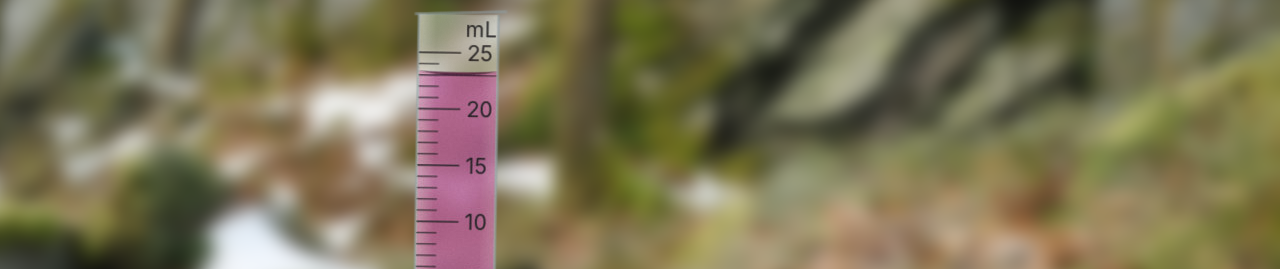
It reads 23 mL
